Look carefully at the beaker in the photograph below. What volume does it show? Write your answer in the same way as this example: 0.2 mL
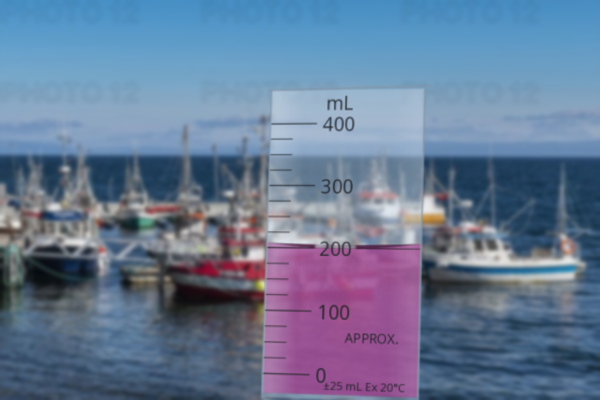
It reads 200 mL
